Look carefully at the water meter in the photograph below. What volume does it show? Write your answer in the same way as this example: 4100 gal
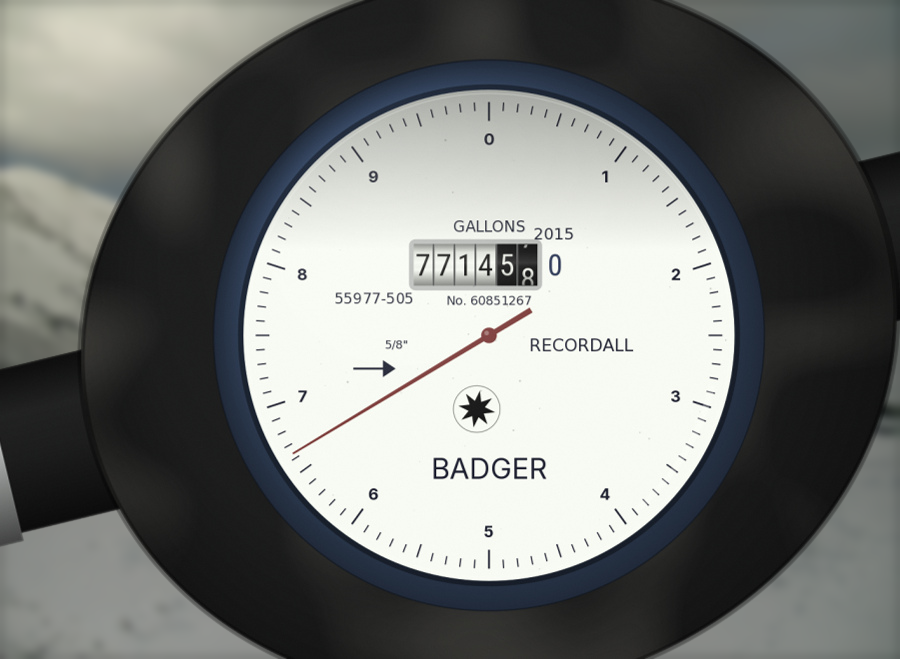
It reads 7714576.6 gal
